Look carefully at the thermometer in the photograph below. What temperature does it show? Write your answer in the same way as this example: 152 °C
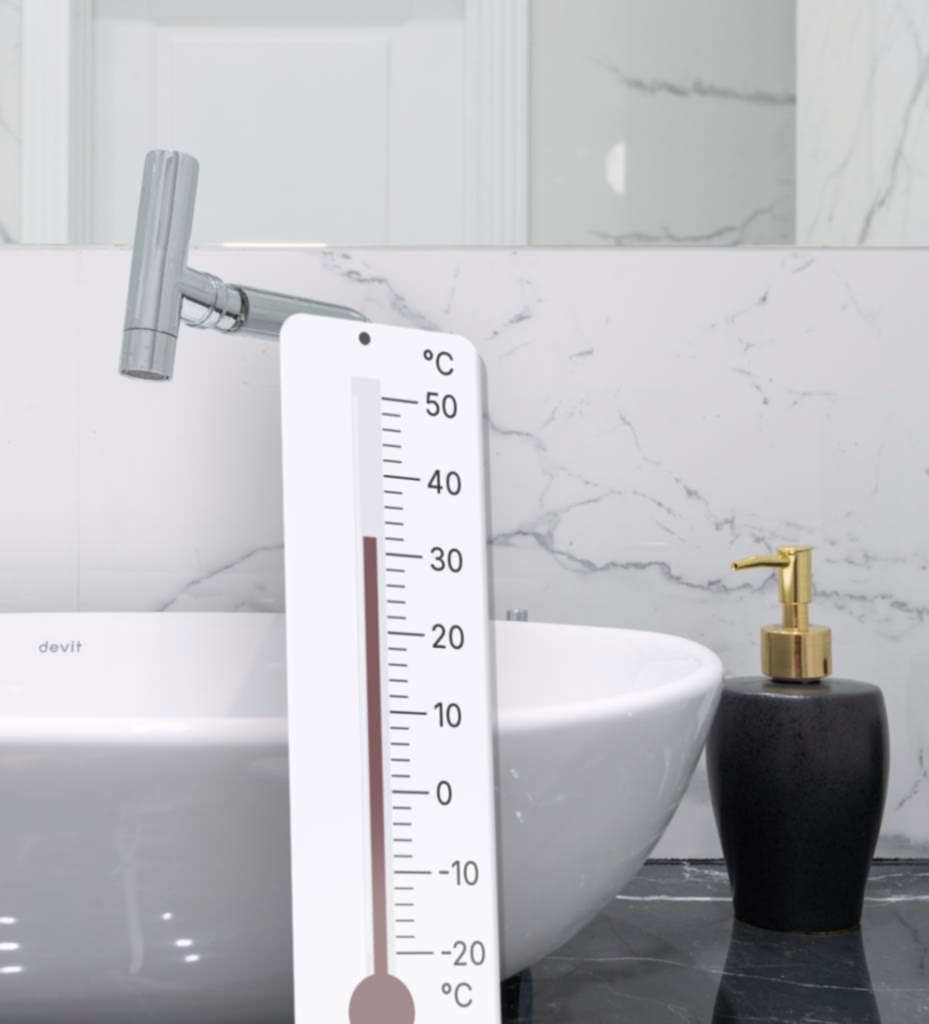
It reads 32 °C
